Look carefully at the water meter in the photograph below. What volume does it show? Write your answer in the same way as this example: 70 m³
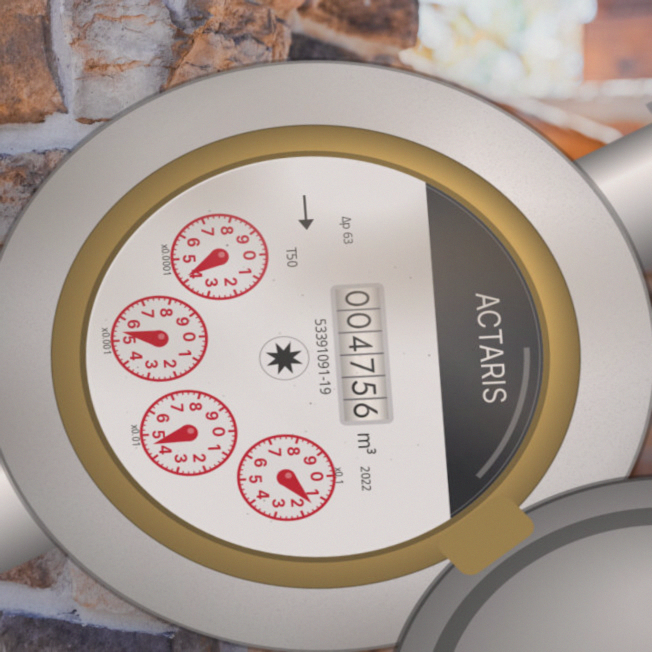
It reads 4756.1454 m³
